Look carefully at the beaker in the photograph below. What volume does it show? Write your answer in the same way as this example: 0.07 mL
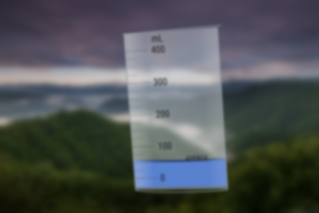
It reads 50 mL
